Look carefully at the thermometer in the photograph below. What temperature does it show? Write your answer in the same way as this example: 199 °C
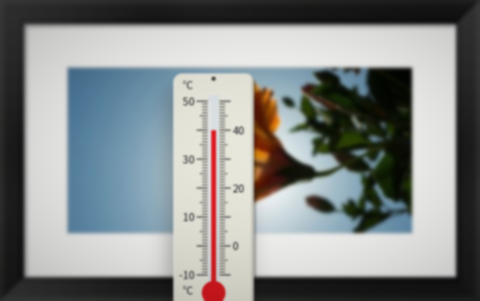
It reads 40 °C
